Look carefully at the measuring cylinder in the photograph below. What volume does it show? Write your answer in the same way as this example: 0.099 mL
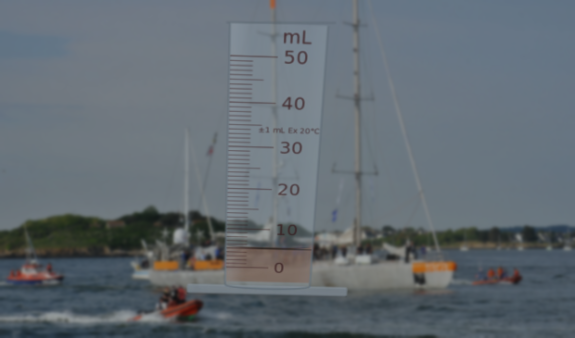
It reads 5 mL
